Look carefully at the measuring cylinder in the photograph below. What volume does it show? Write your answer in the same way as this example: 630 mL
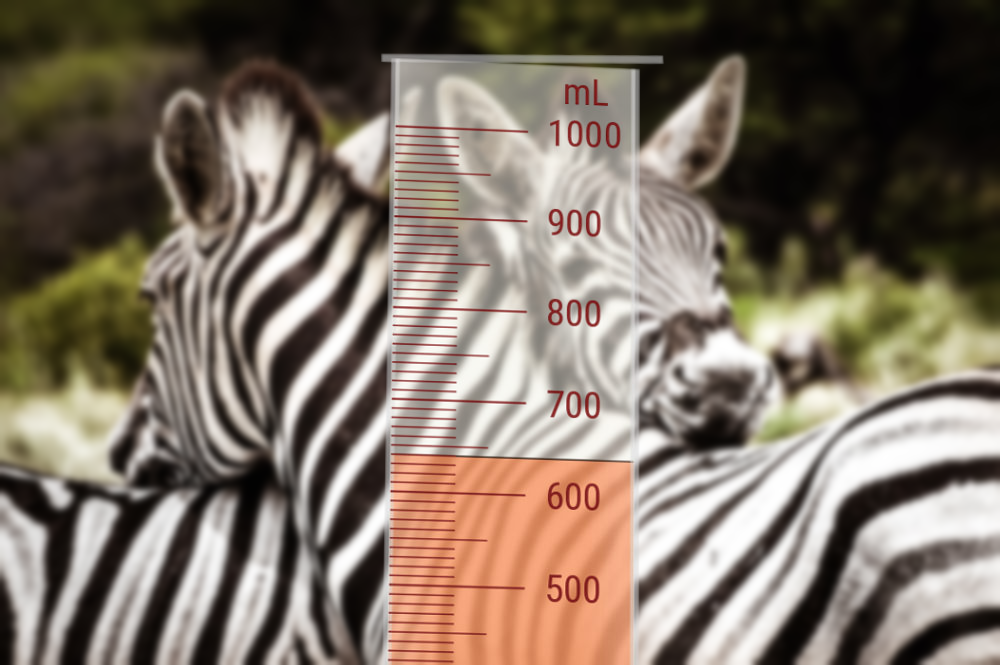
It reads 640 mL
